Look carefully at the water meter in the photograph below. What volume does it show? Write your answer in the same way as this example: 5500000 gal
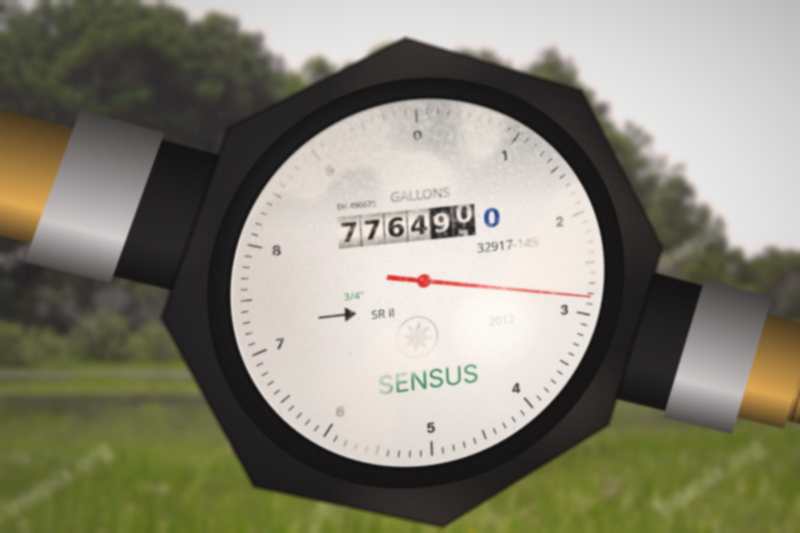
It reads 7764902.8 gal
